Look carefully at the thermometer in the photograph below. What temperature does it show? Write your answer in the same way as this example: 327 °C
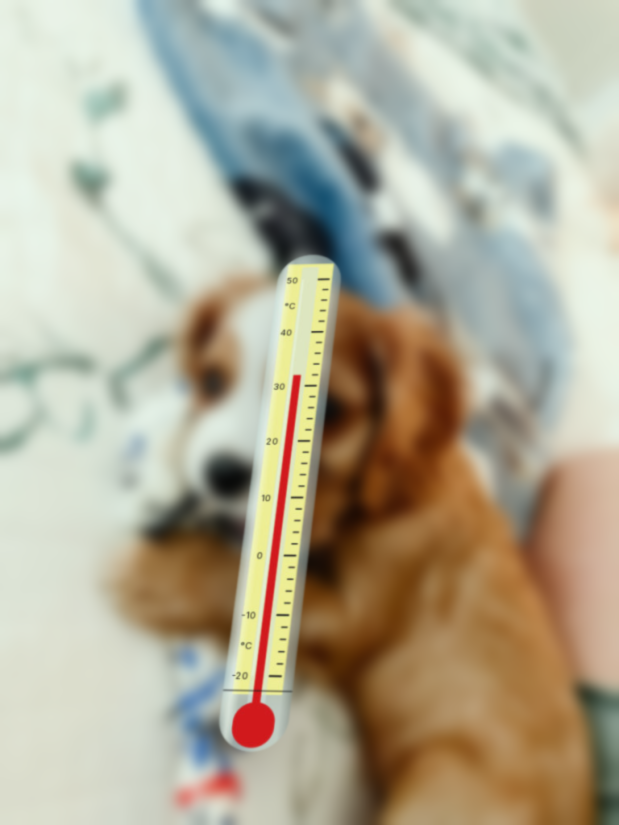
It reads 32 °C
